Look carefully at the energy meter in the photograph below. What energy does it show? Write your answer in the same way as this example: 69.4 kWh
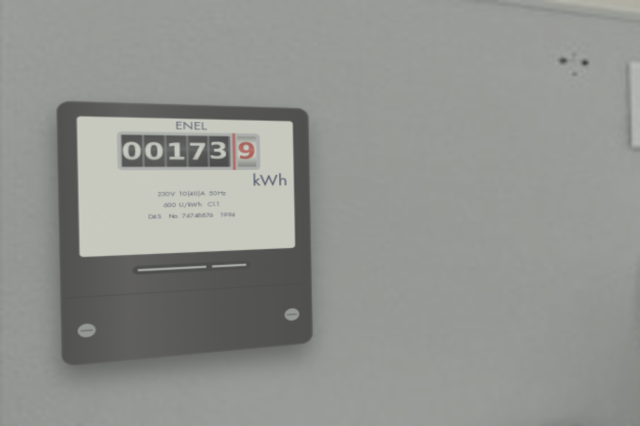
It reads 173.9 kWh
